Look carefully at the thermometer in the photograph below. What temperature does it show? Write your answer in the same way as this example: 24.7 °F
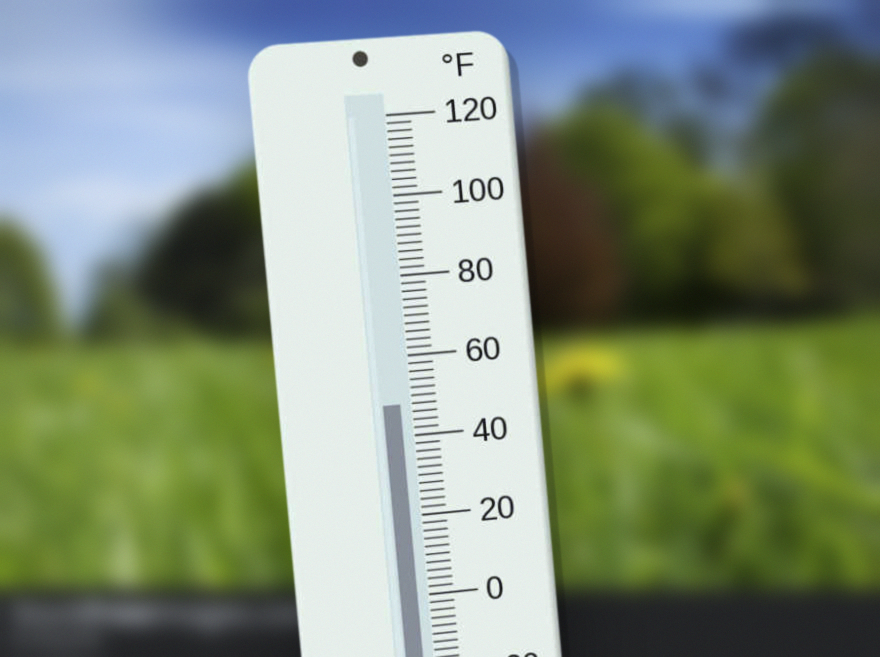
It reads 48 °F
